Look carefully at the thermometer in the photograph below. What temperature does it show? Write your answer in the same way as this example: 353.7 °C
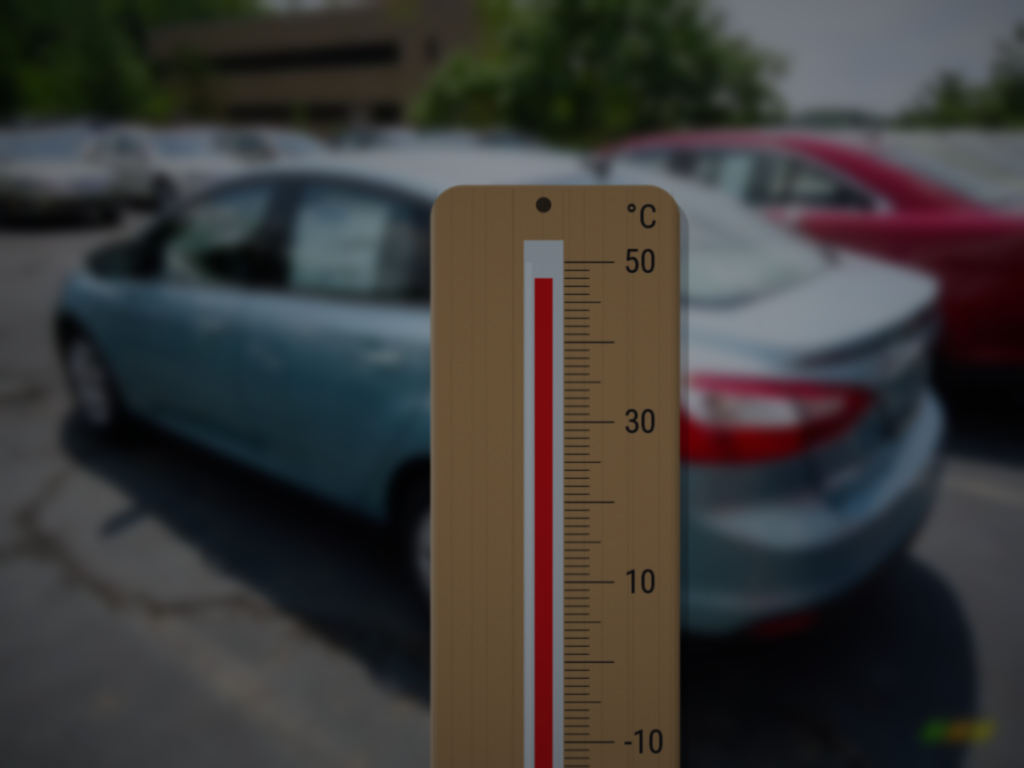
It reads 48 °C
